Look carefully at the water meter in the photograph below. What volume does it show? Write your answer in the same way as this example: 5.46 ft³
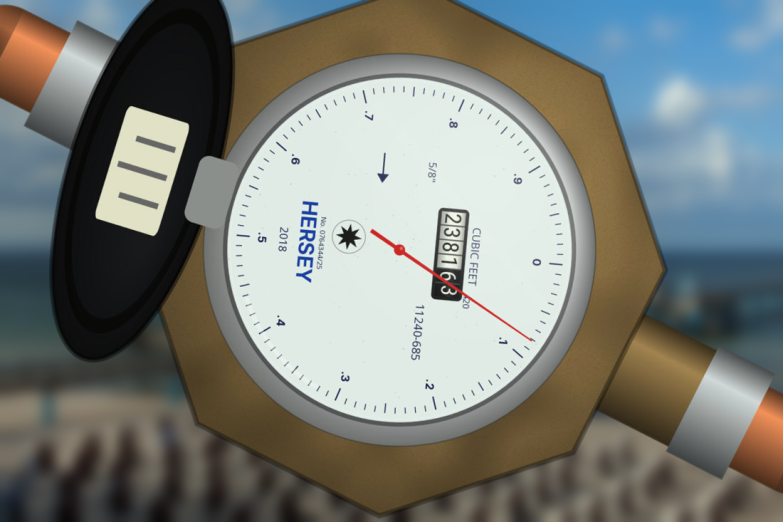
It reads 238163.08 ft³
